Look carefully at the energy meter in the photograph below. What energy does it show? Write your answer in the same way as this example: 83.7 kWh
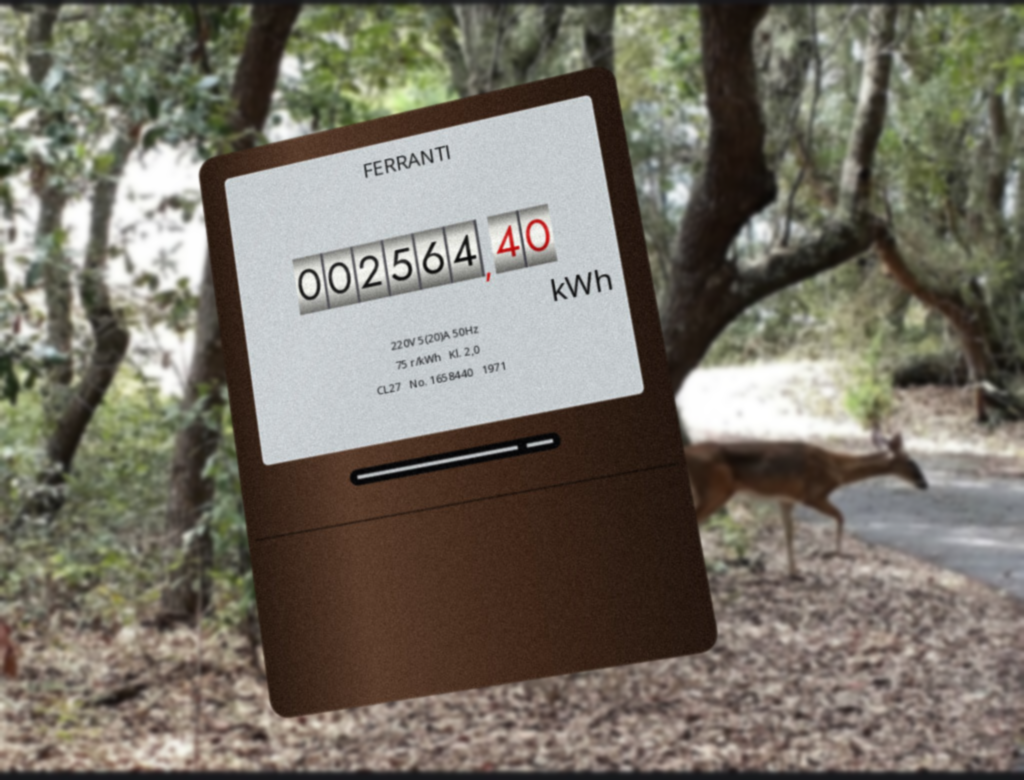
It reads 2564.40 kWh
